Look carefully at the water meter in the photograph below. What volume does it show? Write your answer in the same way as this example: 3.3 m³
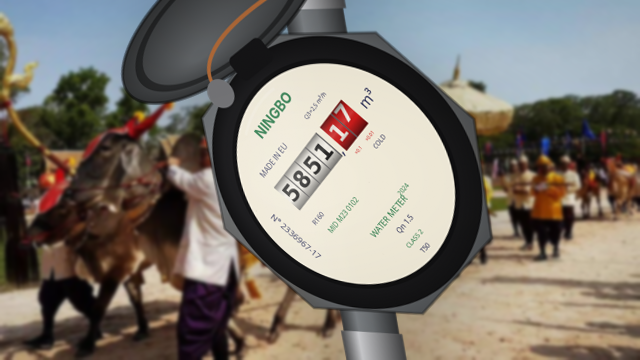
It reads 5851.17 m³
